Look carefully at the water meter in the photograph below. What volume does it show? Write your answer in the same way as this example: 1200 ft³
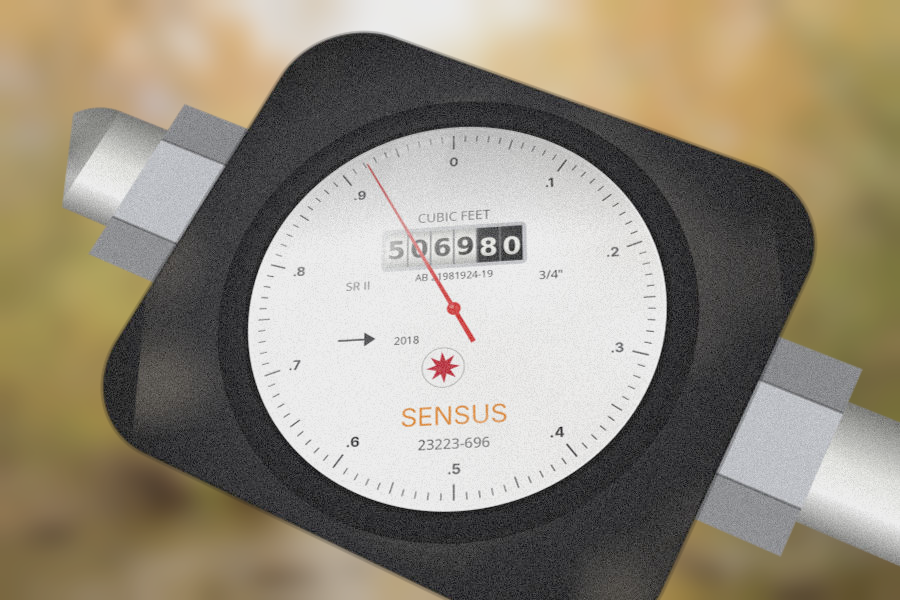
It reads 506979.92 ft³
